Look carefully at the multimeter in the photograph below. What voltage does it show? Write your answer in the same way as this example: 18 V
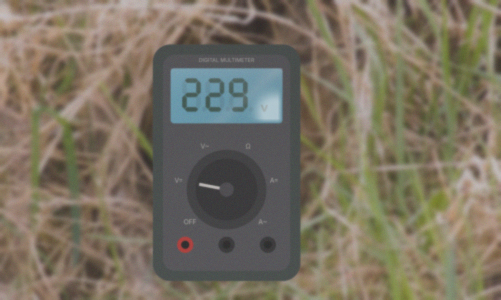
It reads 229 V
